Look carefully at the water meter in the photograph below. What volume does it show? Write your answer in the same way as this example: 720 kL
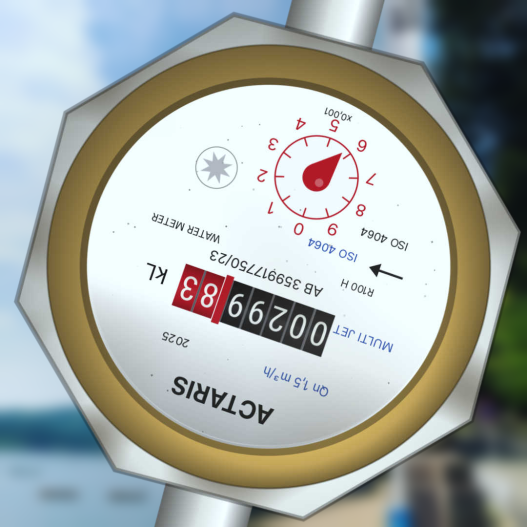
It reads 299.835 kL
